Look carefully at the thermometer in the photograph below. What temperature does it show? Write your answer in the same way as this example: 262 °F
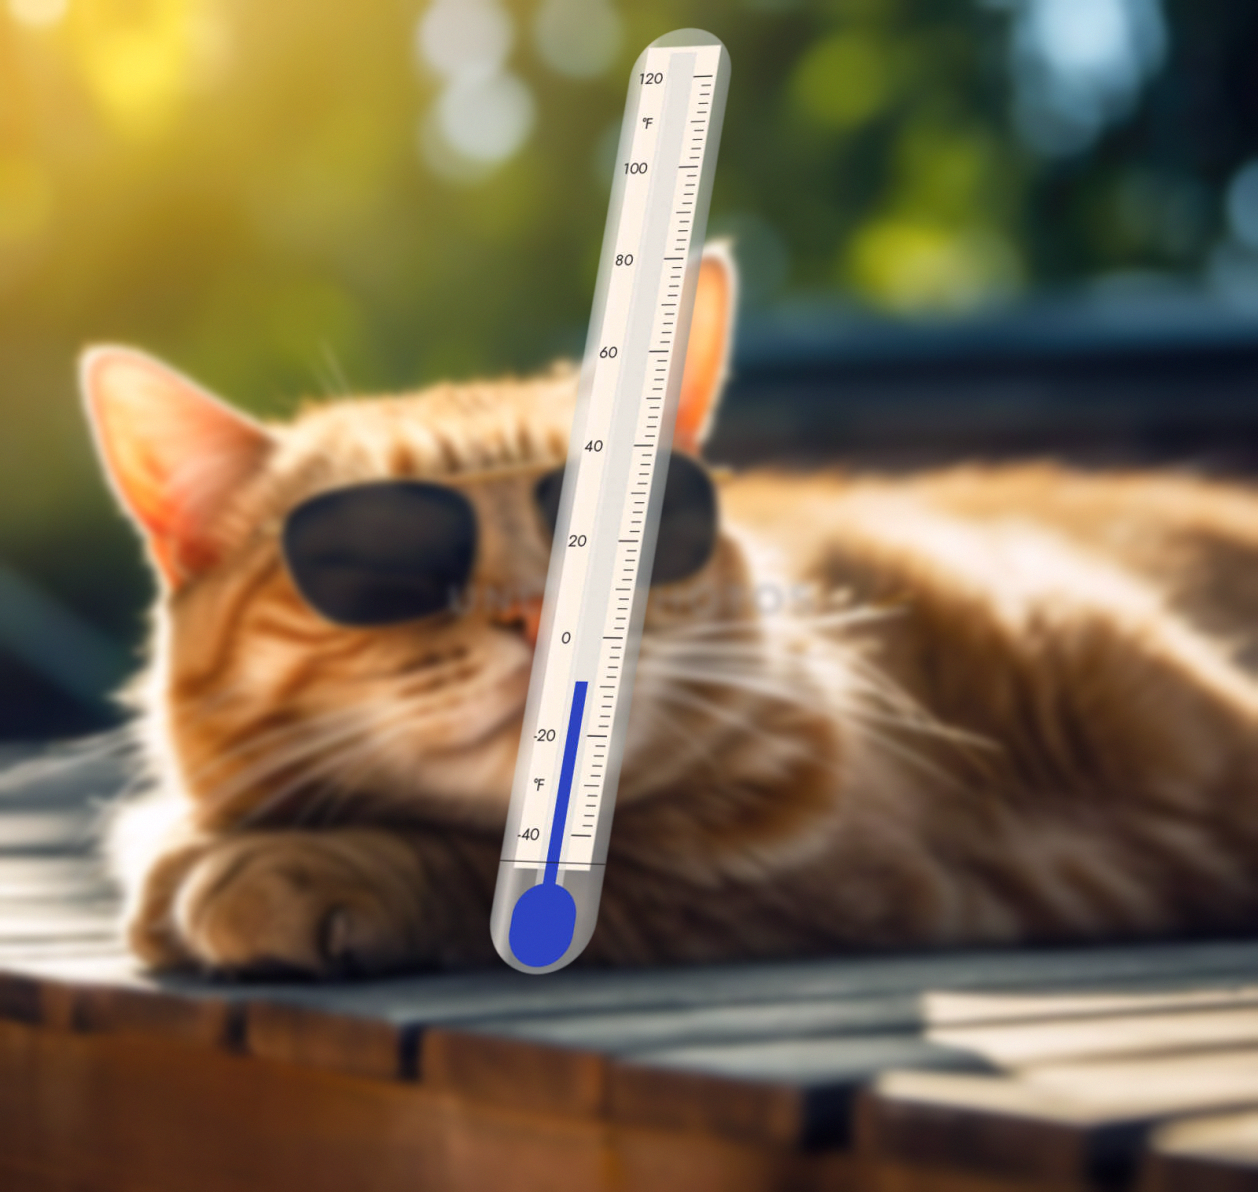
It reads -9 °F
